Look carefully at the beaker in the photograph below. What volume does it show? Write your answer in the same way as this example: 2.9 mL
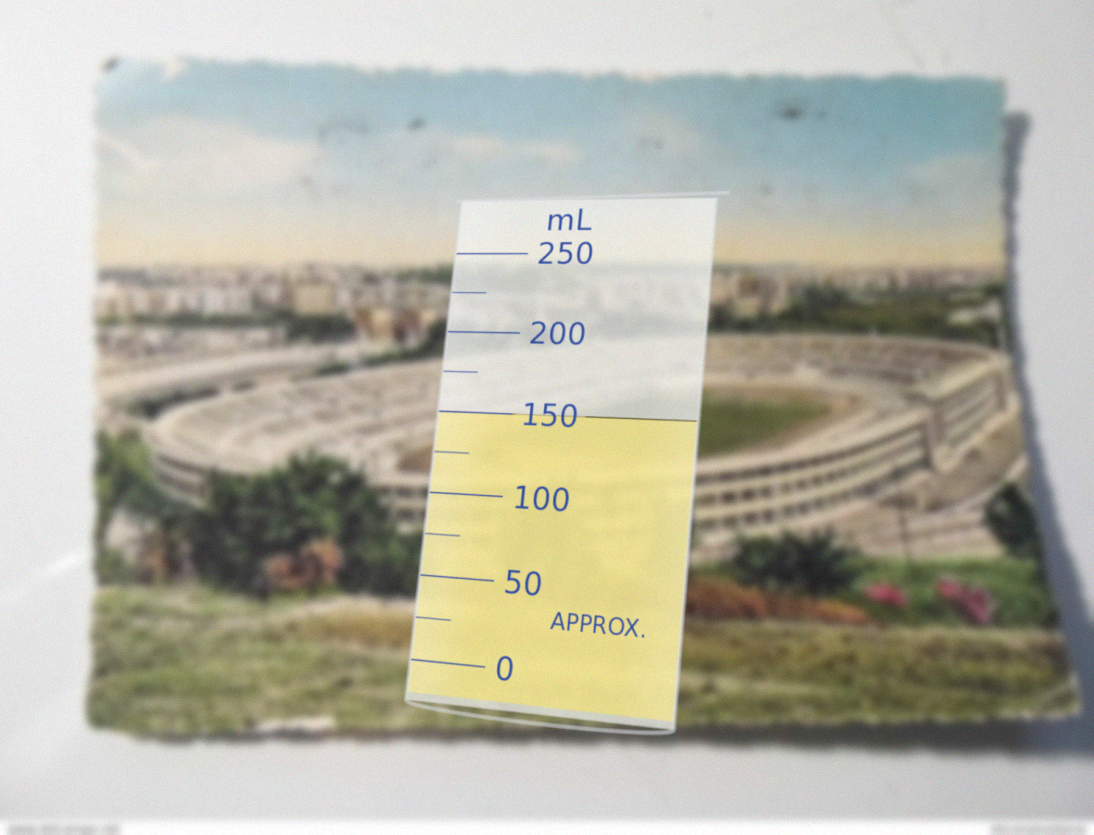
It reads 150 mL
